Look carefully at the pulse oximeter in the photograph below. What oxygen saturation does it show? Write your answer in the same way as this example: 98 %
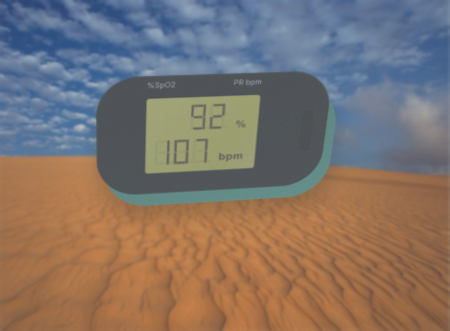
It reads 92 %
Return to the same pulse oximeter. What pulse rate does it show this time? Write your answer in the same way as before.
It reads 107 bpm
